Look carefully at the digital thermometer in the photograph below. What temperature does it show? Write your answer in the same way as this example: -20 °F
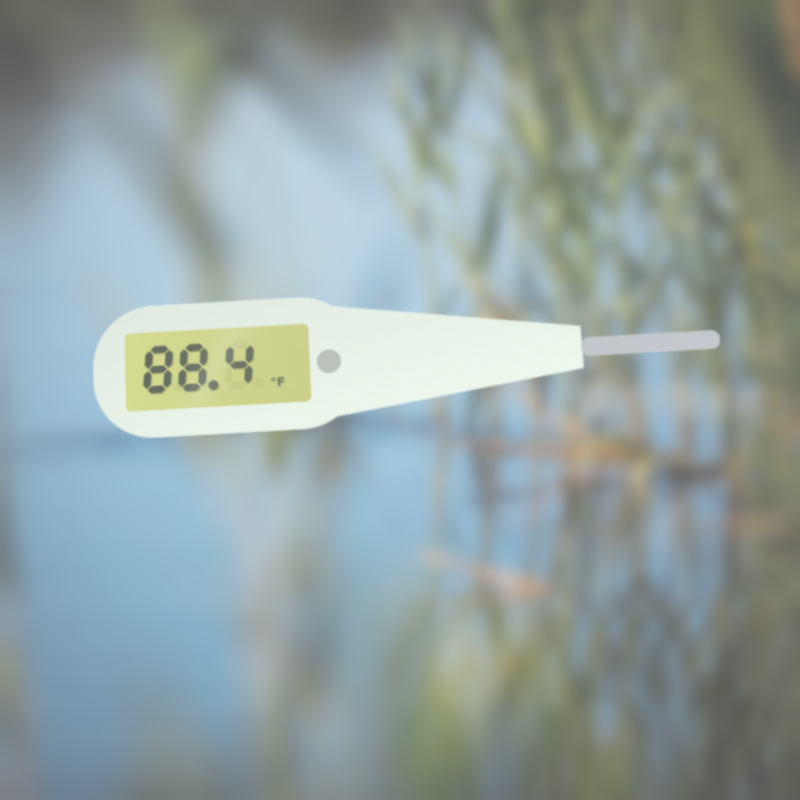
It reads 88.4 °F
